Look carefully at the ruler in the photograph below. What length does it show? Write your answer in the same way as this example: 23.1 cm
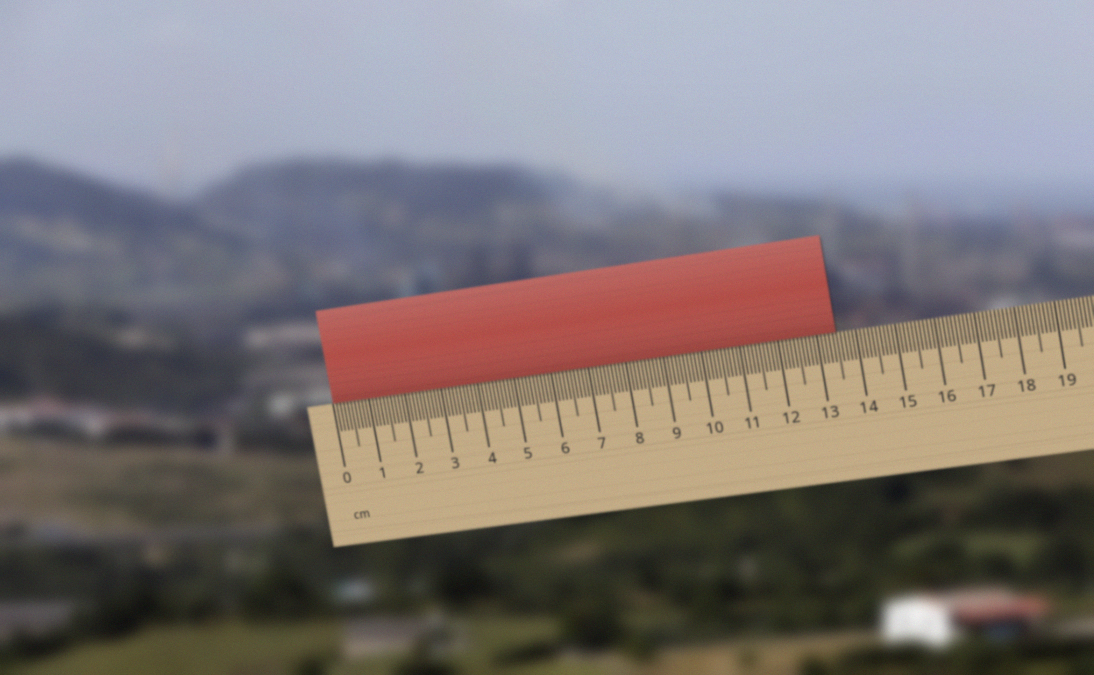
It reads 13.5 cm
